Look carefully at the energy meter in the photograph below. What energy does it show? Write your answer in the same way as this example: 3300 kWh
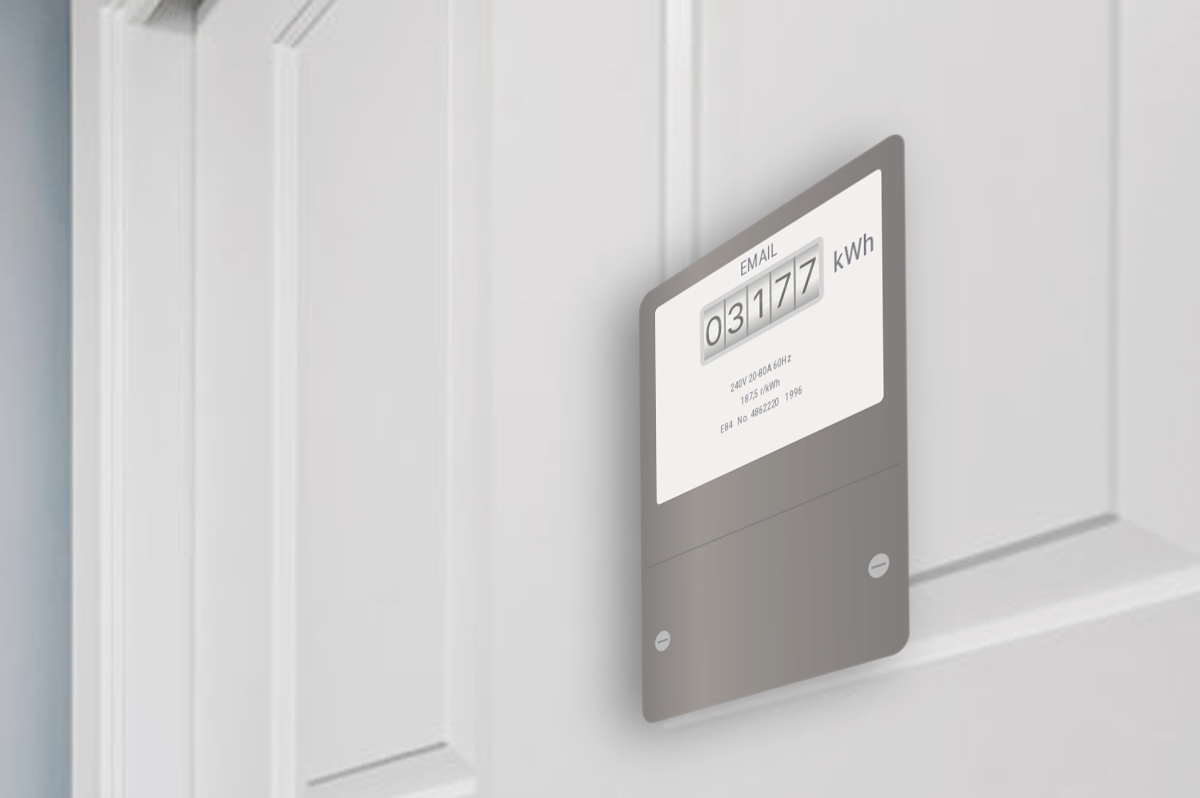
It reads 3177 kWh
